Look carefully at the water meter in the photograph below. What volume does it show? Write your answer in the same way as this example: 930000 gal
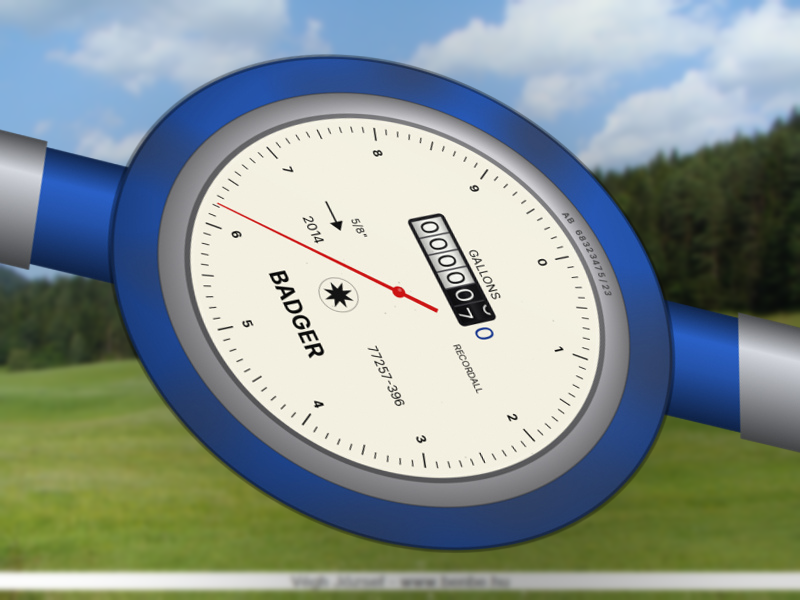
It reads 66.2 gal
